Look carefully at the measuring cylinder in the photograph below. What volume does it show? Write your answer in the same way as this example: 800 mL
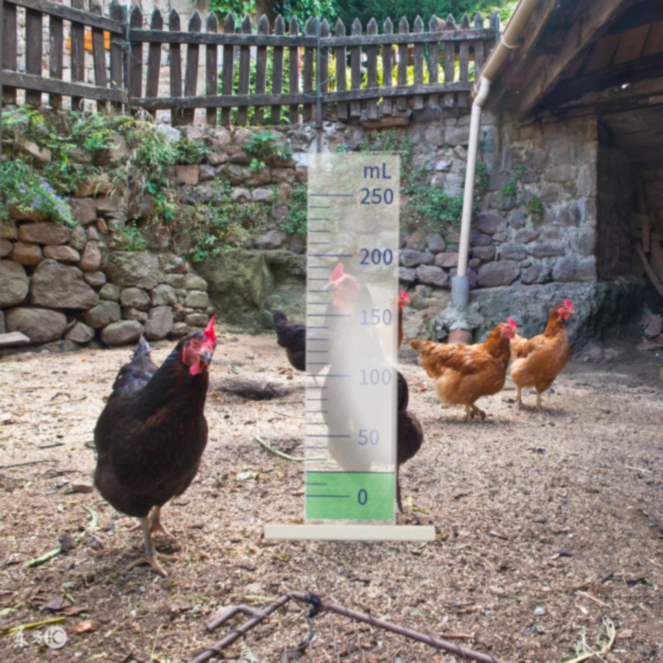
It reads 20 mL
